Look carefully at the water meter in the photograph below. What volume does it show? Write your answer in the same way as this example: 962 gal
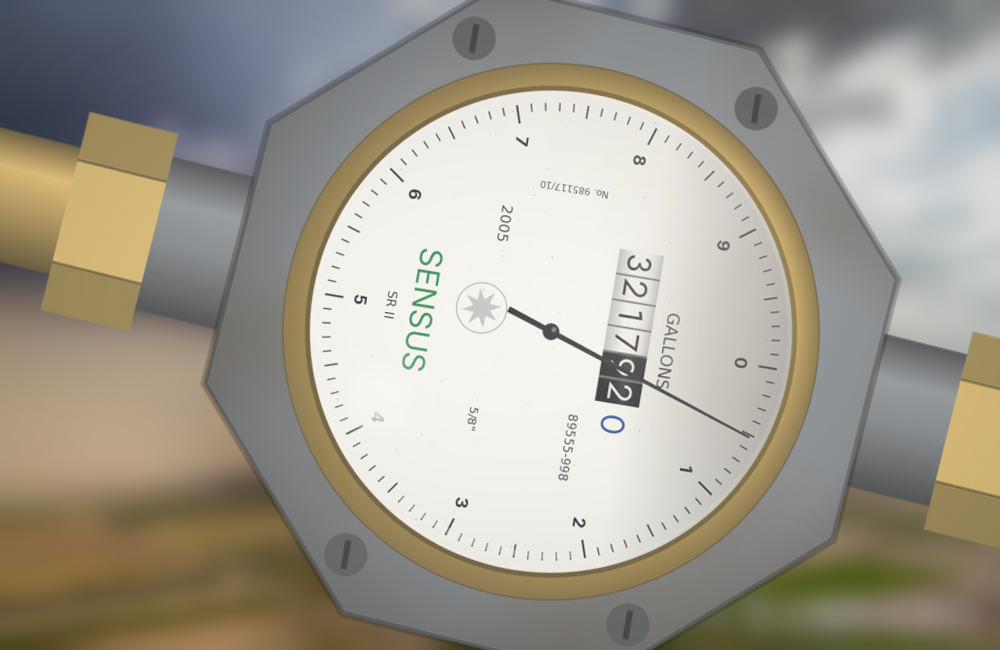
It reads 3217920.5 gal
